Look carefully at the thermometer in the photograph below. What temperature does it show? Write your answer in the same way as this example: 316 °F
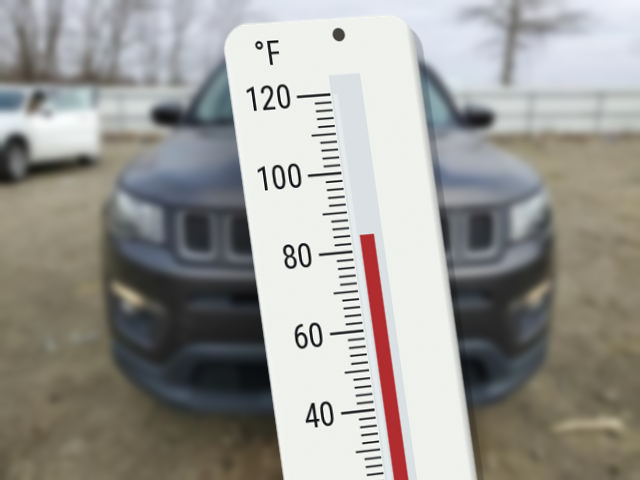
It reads 84 °F
